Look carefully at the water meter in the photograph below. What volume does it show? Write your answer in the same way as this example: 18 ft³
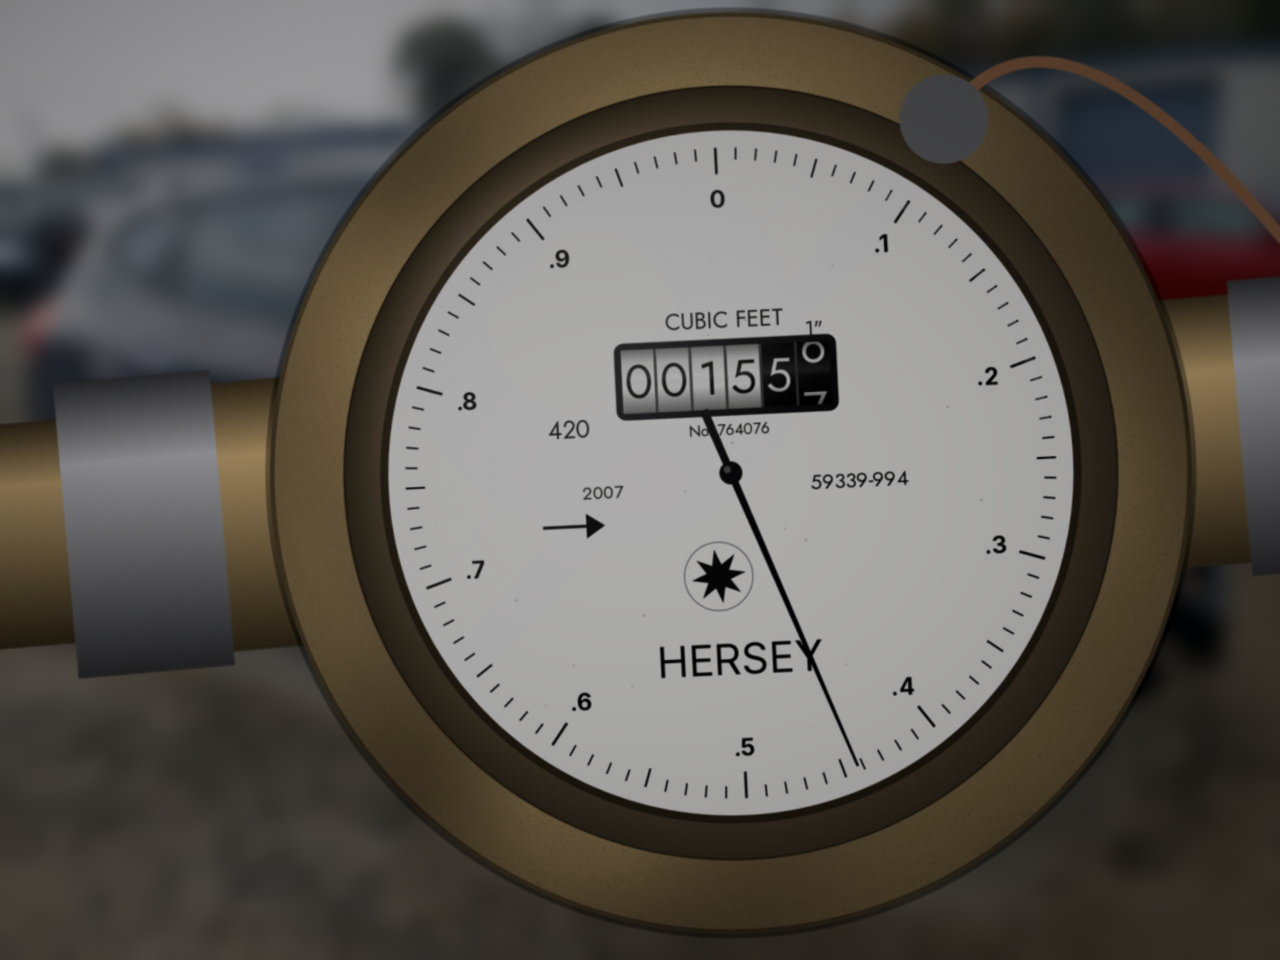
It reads 1556.44 ft³
